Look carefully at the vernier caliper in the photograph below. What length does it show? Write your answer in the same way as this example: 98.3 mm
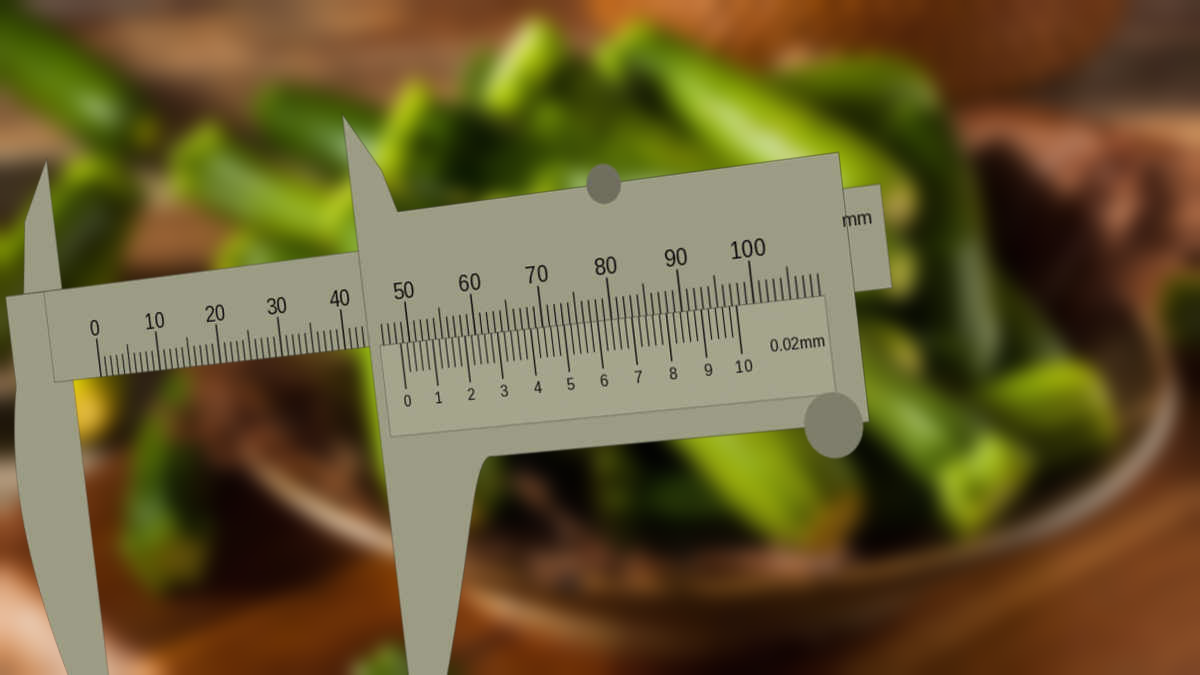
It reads 48.6 mm
